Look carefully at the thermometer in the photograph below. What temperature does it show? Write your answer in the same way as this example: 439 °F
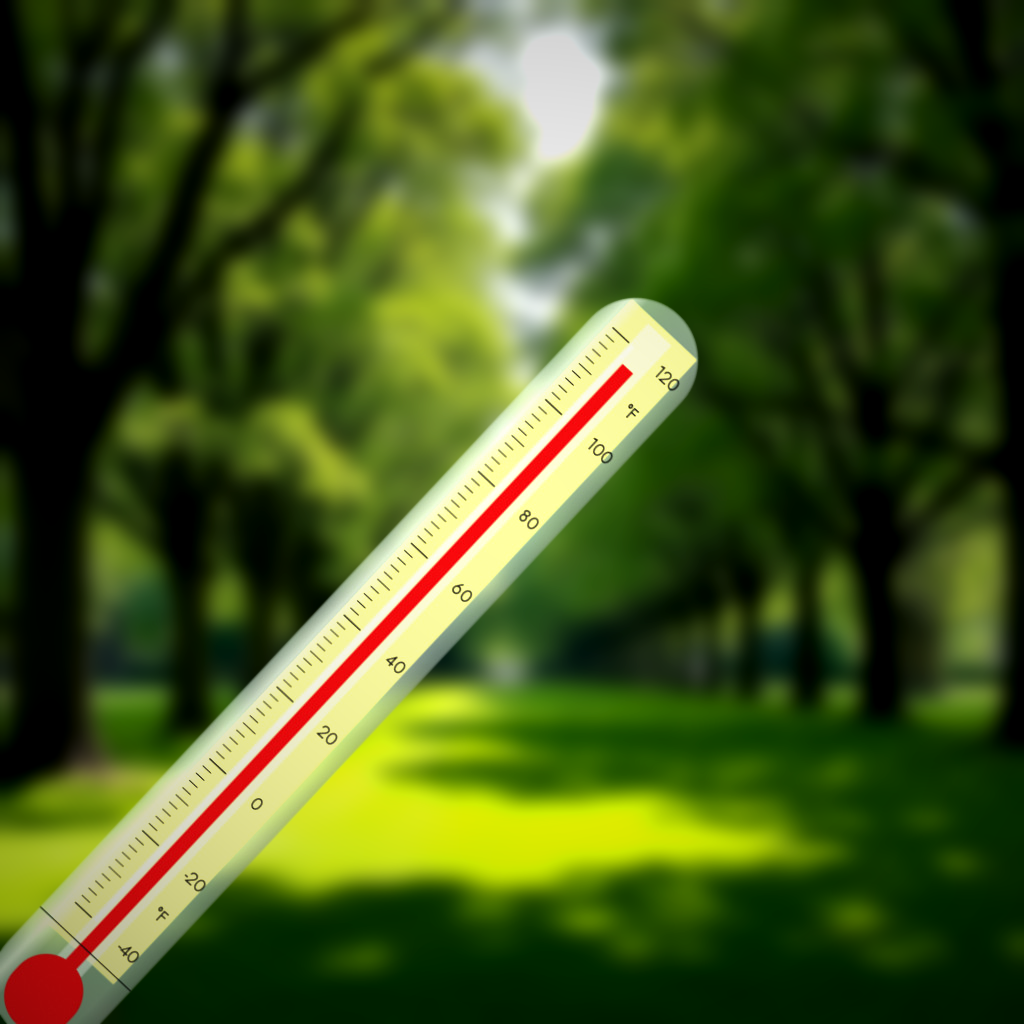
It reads 116 °F
